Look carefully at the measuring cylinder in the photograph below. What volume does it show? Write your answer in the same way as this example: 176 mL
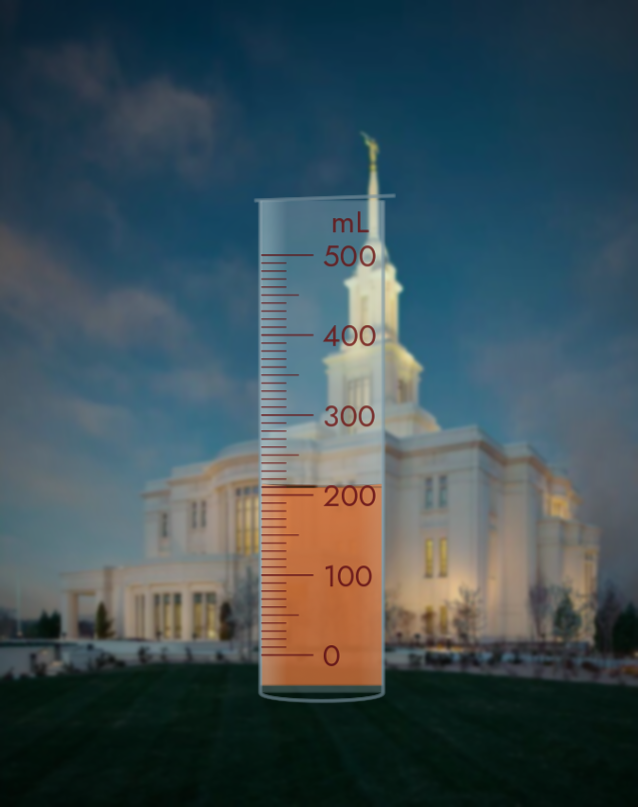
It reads 210 mL
